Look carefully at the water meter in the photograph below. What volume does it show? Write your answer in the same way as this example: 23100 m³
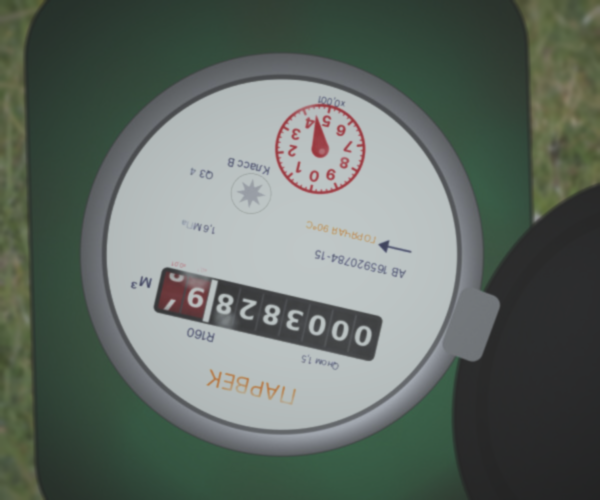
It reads 3828.974 m³
